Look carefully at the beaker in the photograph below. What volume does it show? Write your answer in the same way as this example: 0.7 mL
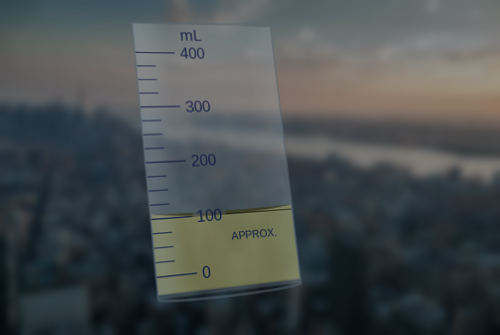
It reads 100 mL
